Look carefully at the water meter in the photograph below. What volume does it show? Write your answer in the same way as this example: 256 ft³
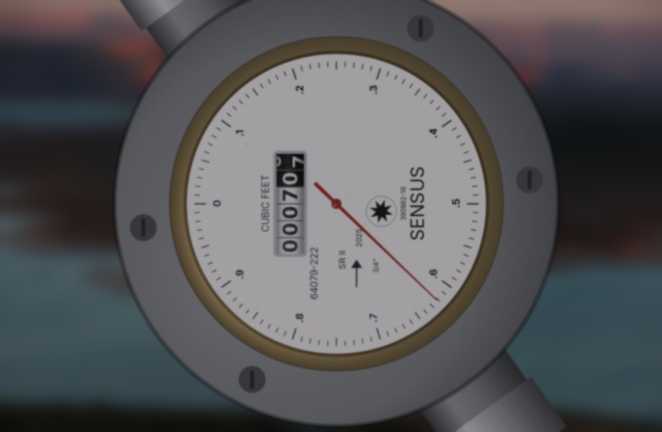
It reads 706.62 ft³
